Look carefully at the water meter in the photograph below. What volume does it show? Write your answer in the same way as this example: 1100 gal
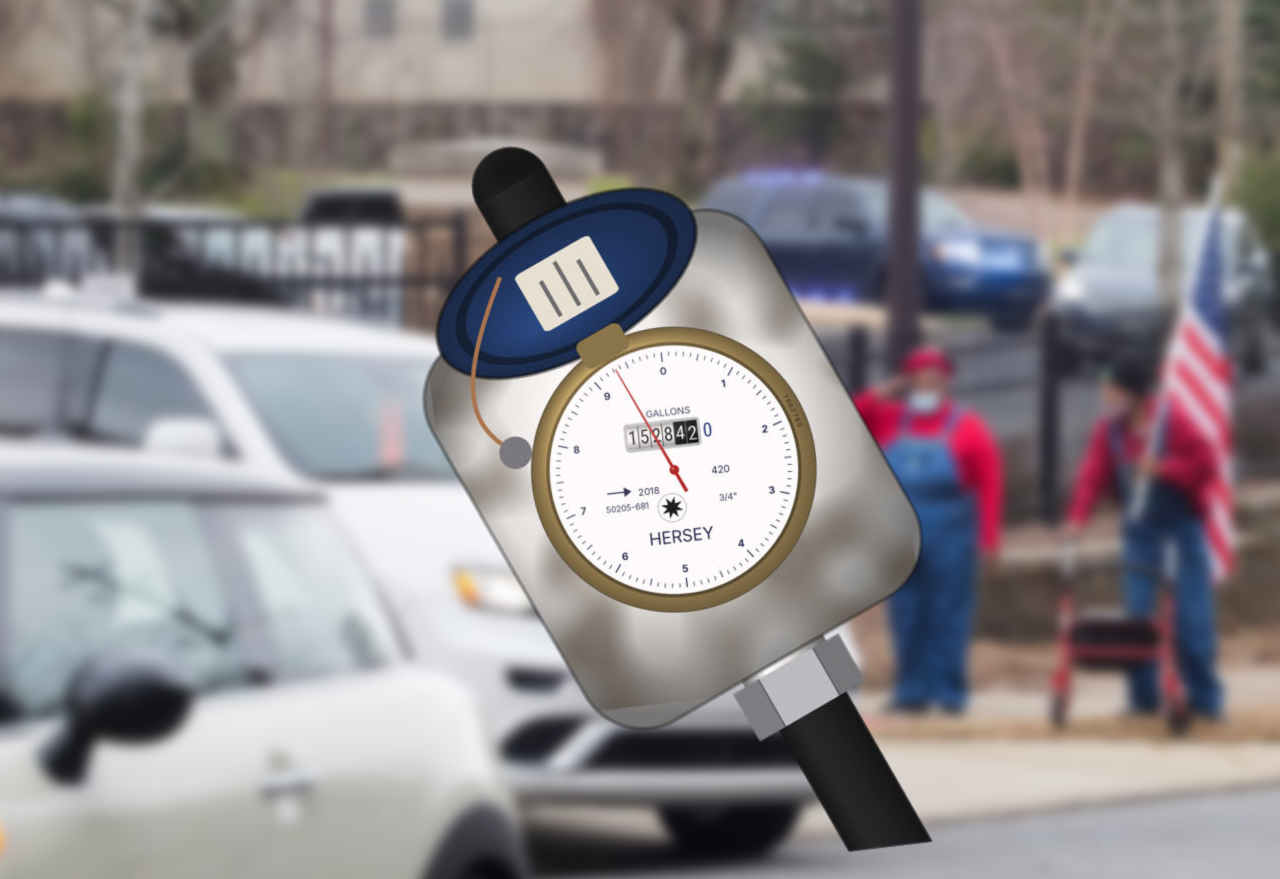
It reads 1528419.3 gal
